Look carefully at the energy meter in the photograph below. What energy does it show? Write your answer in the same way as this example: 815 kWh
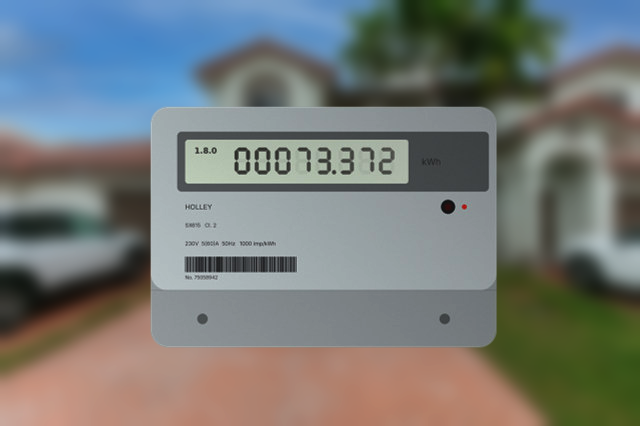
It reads 73.372 kWh
